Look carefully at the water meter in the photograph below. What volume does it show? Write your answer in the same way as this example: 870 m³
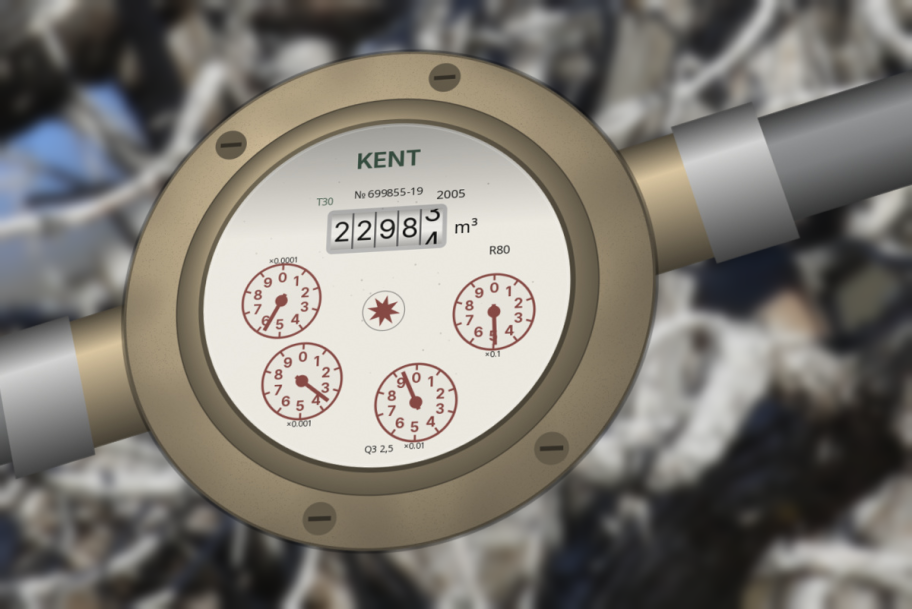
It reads 22983.4935 m³
